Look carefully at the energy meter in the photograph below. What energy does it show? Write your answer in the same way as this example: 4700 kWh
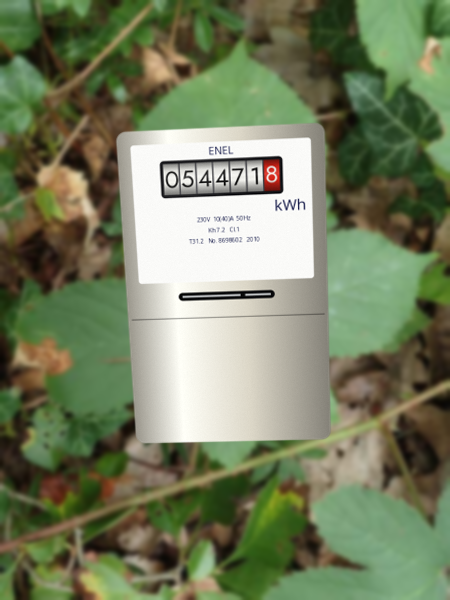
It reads 54471.8 kWh
